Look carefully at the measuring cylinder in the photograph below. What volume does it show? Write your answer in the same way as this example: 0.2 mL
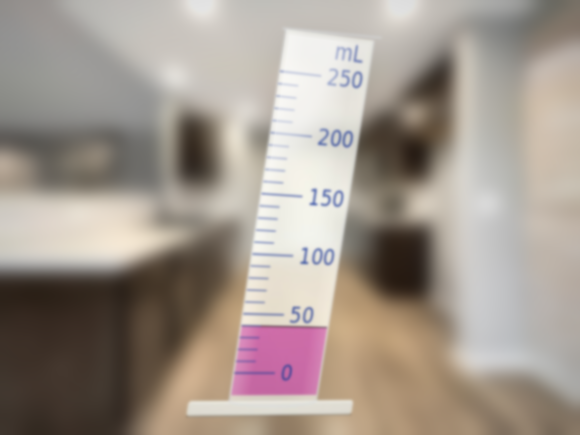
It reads 40 mL
